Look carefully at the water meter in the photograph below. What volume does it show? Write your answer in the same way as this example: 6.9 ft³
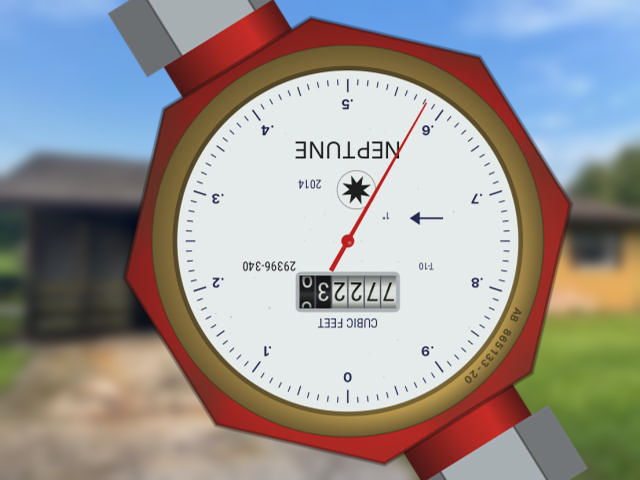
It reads 772238.58 ft³
